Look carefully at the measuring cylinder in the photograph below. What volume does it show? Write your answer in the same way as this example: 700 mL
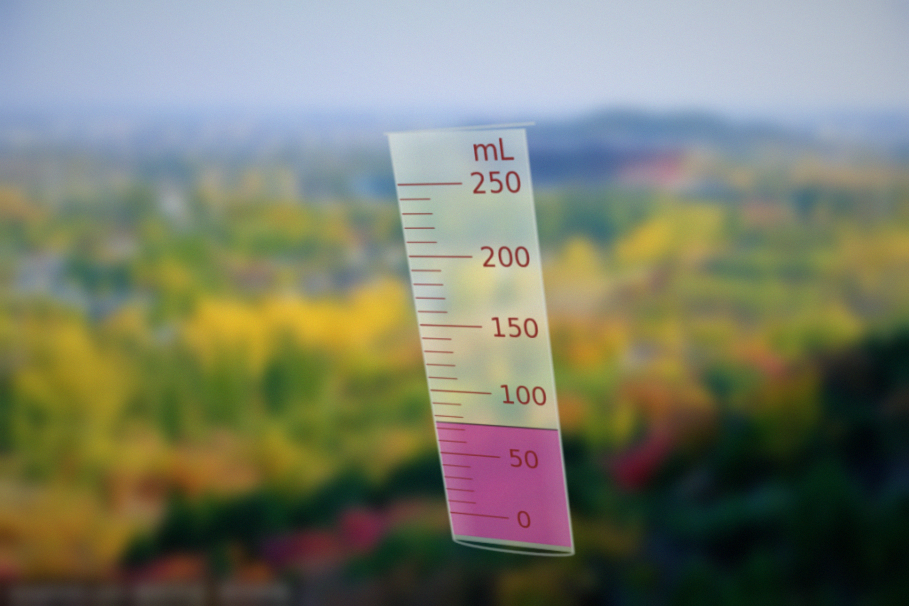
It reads 75 mL
